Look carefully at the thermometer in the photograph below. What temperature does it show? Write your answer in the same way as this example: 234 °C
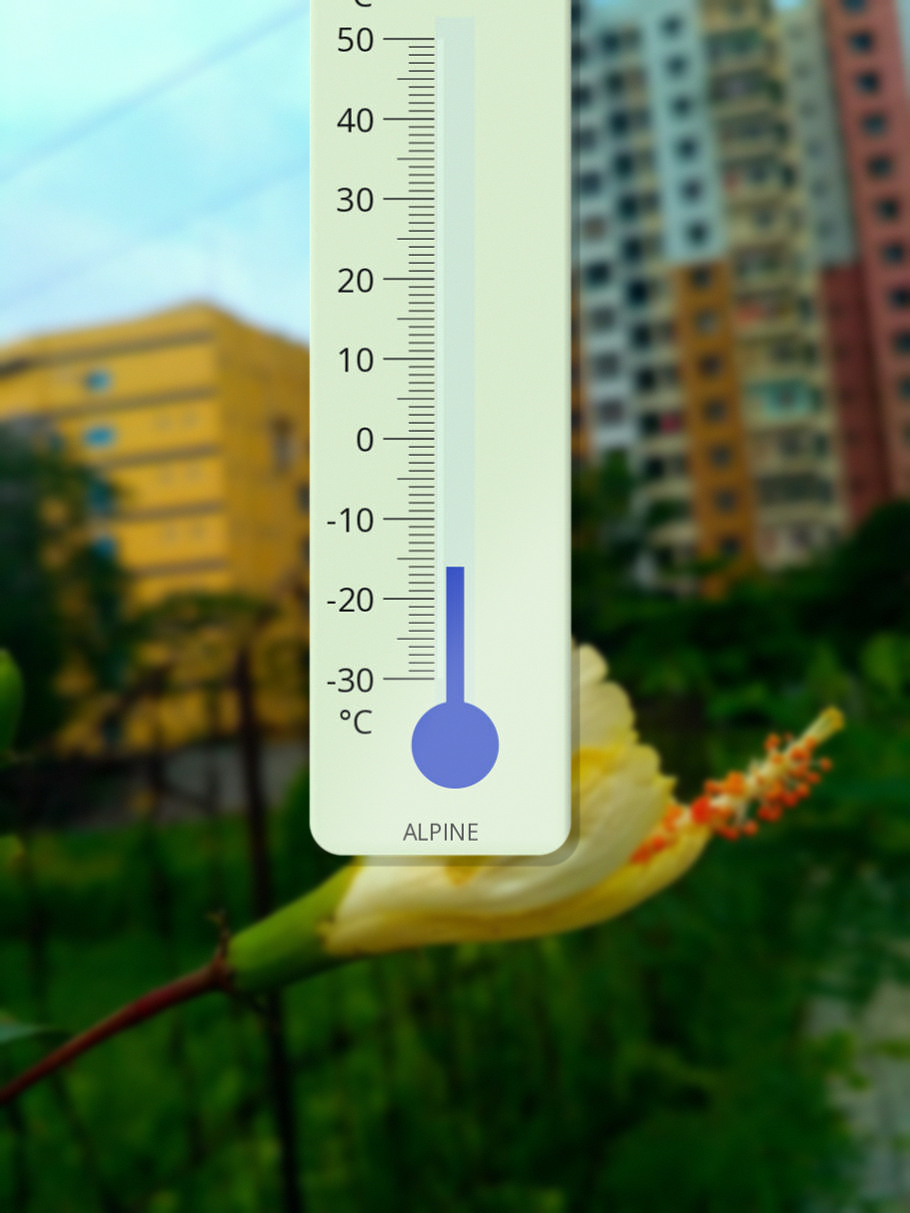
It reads -16 °C
